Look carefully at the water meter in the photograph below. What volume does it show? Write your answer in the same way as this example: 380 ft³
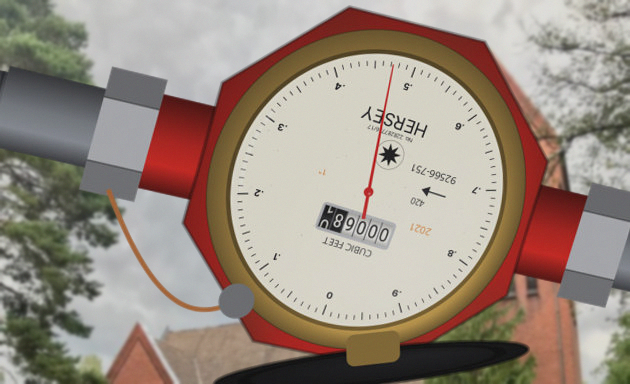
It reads 680.47 ft³
